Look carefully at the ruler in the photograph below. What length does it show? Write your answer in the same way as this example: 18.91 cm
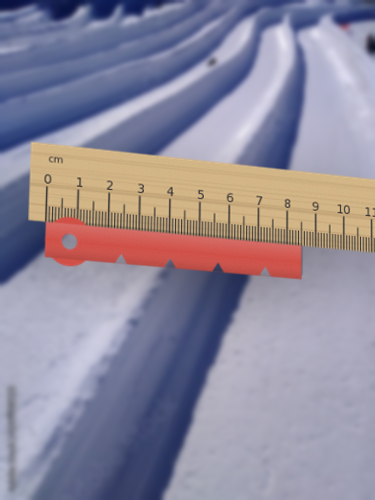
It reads 8.5 cm
